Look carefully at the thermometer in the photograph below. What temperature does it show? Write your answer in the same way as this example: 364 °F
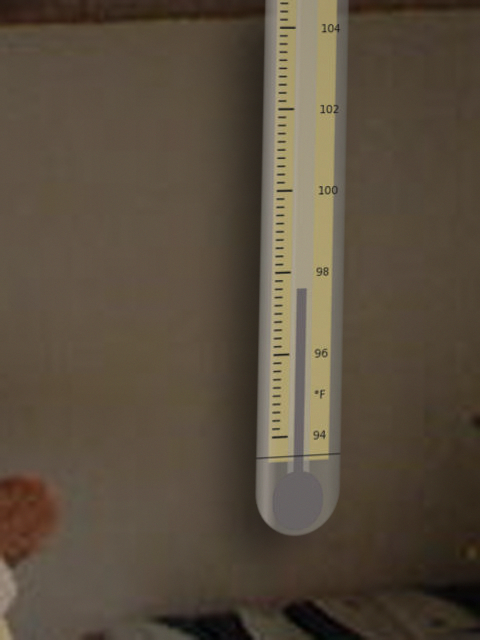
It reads 97.6 °F
